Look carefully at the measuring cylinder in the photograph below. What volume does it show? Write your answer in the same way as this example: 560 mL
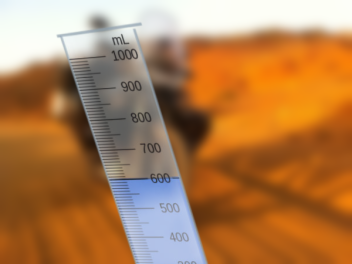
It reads 600 mL
